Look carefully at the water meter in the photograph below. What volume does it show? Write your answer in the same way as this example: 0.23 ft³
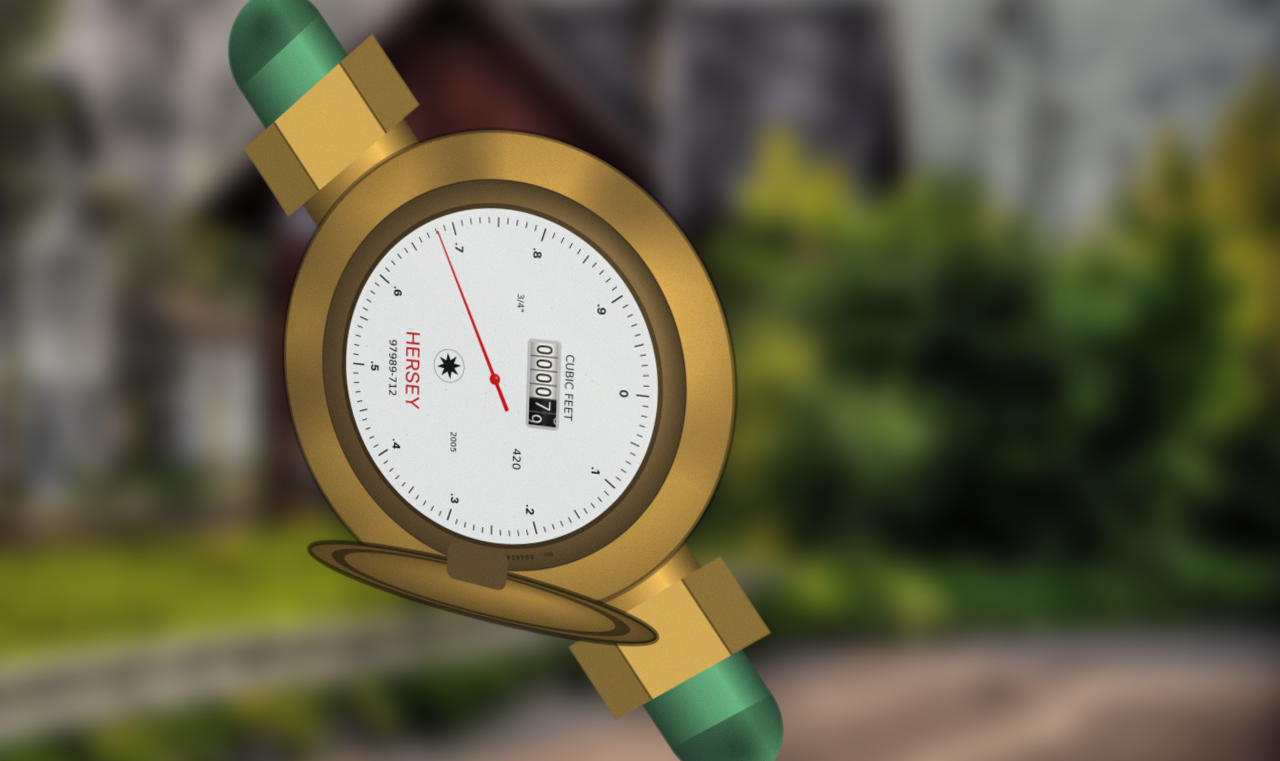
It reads 78.68 ft³
